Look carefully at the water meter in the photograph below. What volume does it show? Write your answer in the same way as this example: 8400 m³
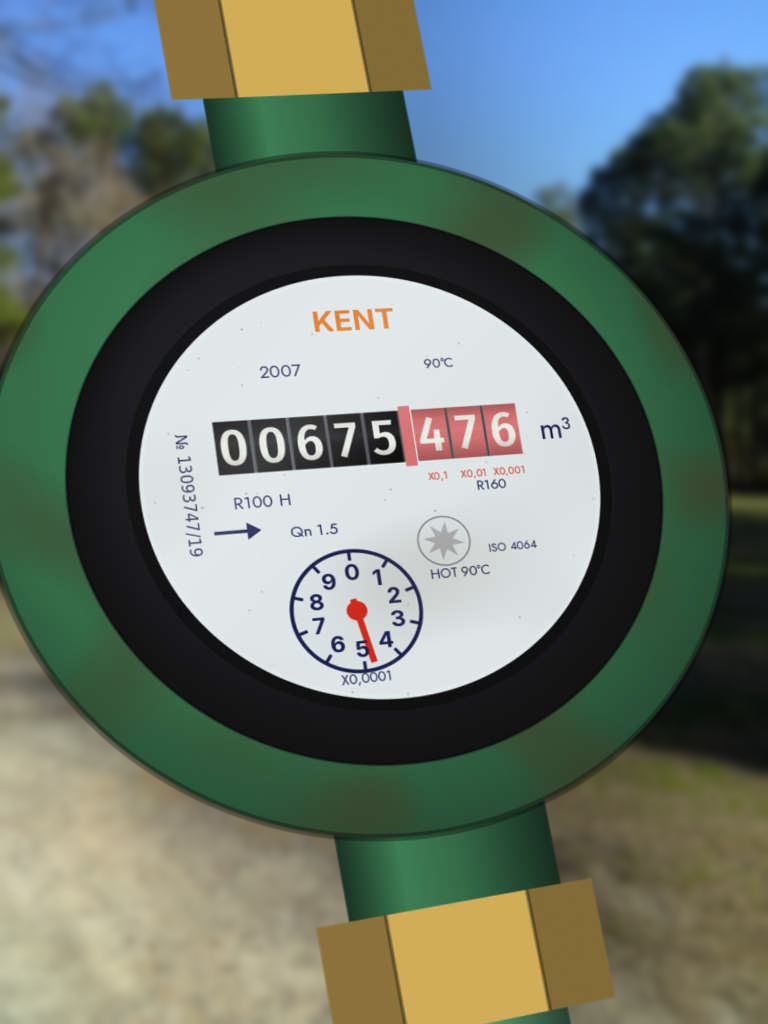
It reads 675.4764 m³
